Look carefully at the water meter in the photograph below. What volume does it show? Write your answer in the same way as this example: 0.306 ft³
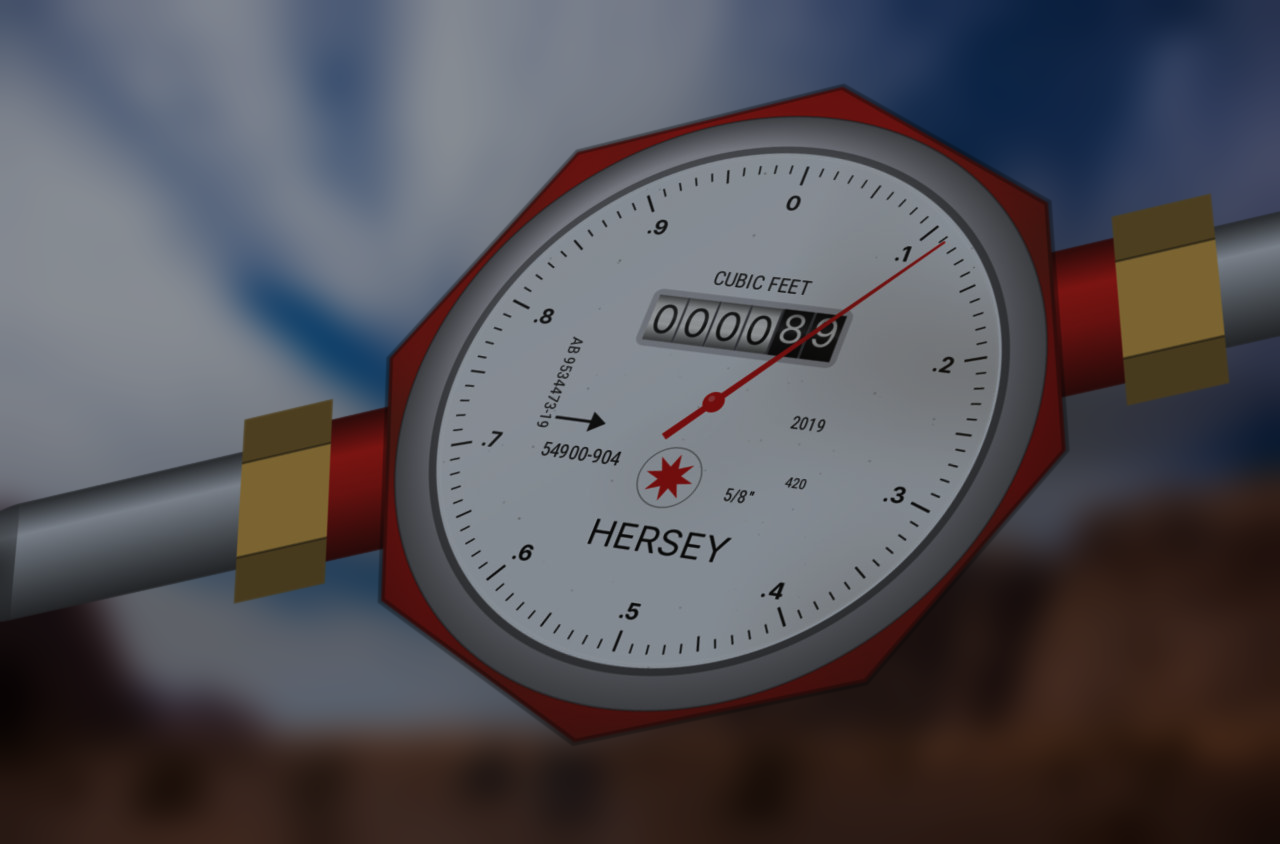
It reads 89.11 ft³
